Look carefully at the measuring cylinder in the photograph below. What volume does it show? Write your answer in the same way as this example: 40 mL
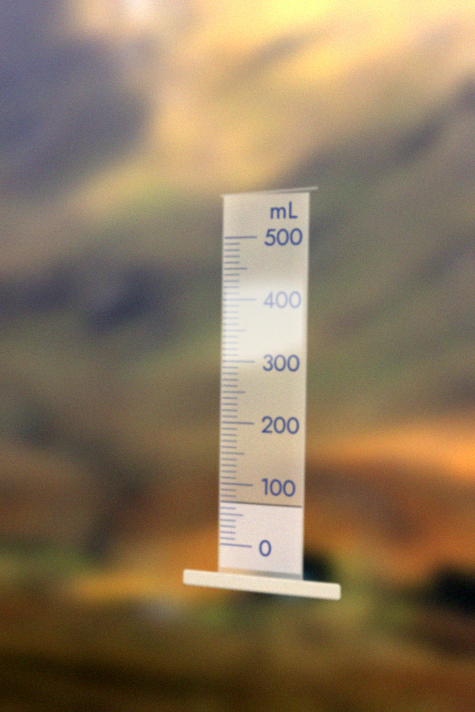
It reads 70 mL
